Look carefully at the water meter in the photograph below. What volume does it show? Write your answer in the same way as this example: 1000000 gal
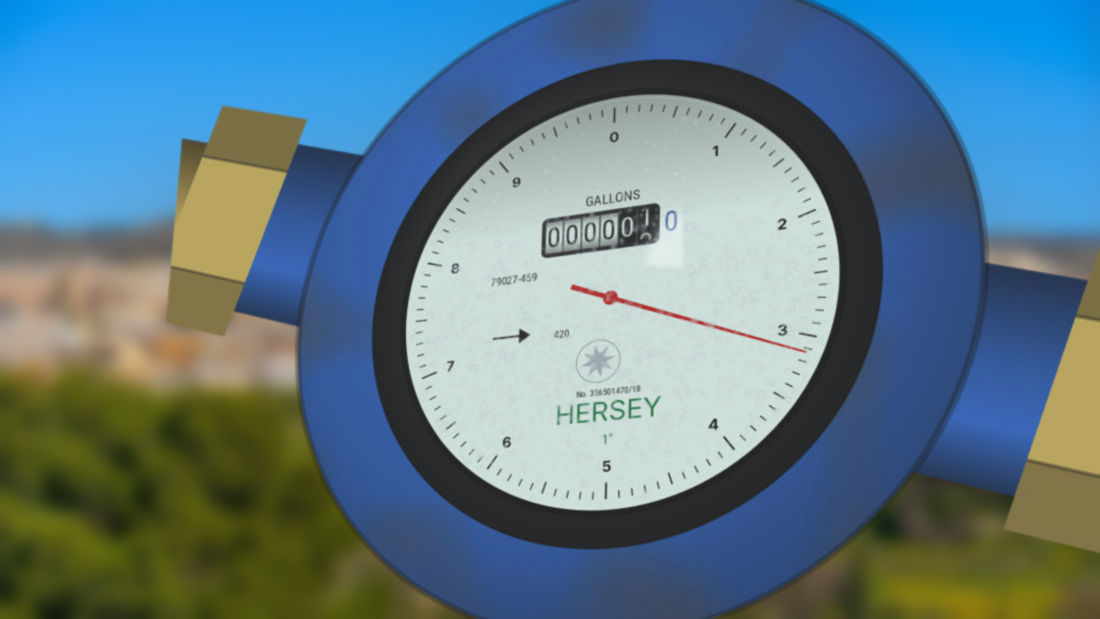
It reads 13.1 gal
